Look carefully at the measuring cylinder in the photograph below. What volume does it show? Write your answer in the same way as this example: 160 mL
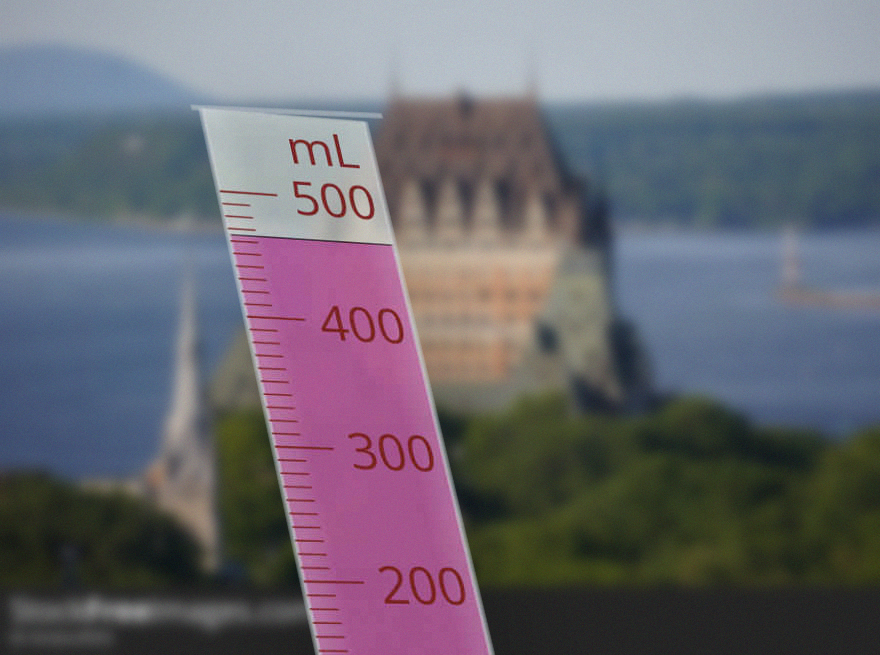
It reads 465 mL
